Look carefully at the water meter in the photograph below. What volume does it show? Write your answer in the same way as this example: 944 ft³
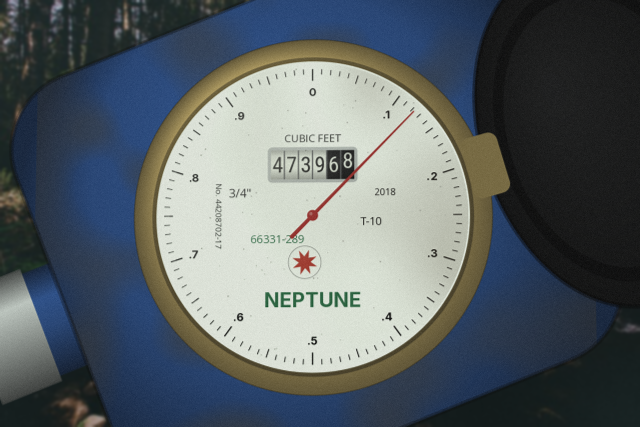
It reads 473968.12 ft³
